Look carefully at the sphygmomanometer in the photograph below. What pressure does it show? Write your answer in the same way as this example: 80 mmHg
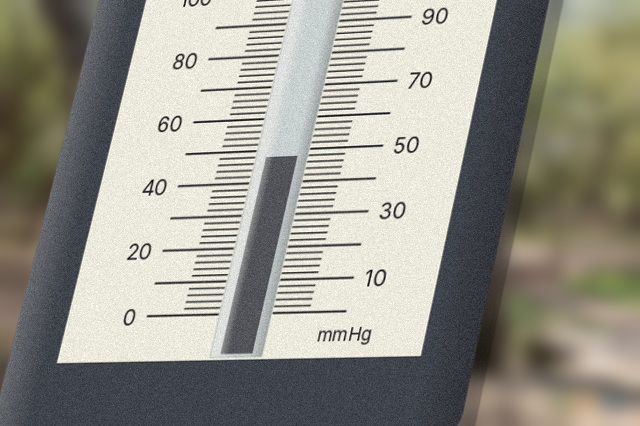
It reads 48 mmHg
